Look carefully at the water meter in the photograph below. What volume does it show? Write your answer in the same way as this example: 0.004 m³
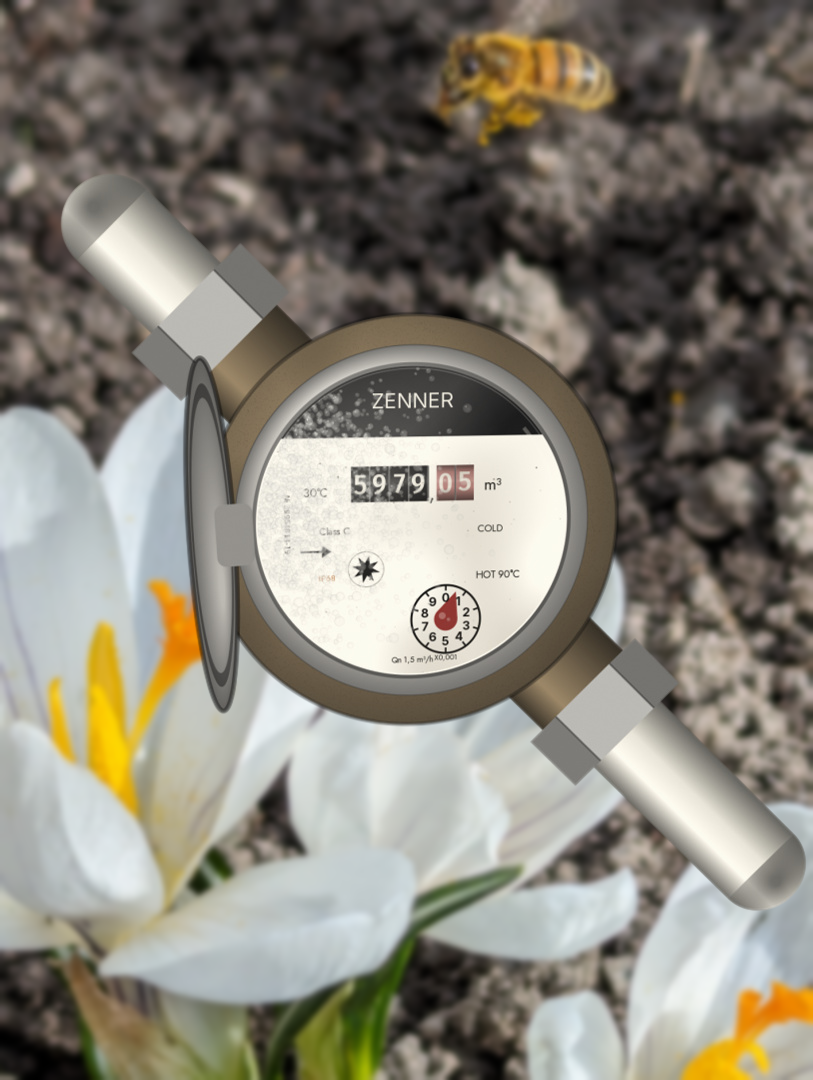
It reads 5979.050 m³
